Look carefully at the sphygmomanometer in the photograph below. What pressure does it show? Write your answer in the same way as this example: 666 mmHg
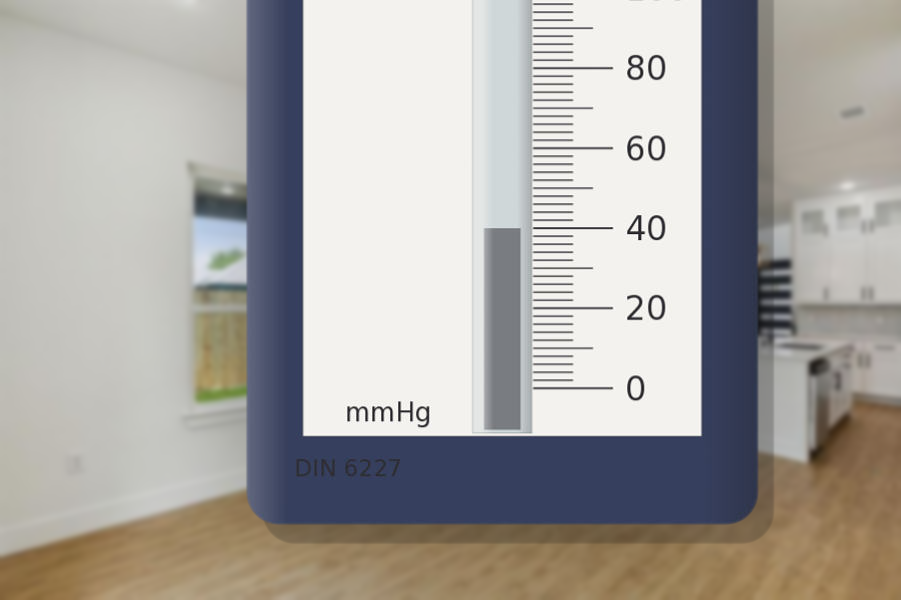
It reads 40 mmHg
